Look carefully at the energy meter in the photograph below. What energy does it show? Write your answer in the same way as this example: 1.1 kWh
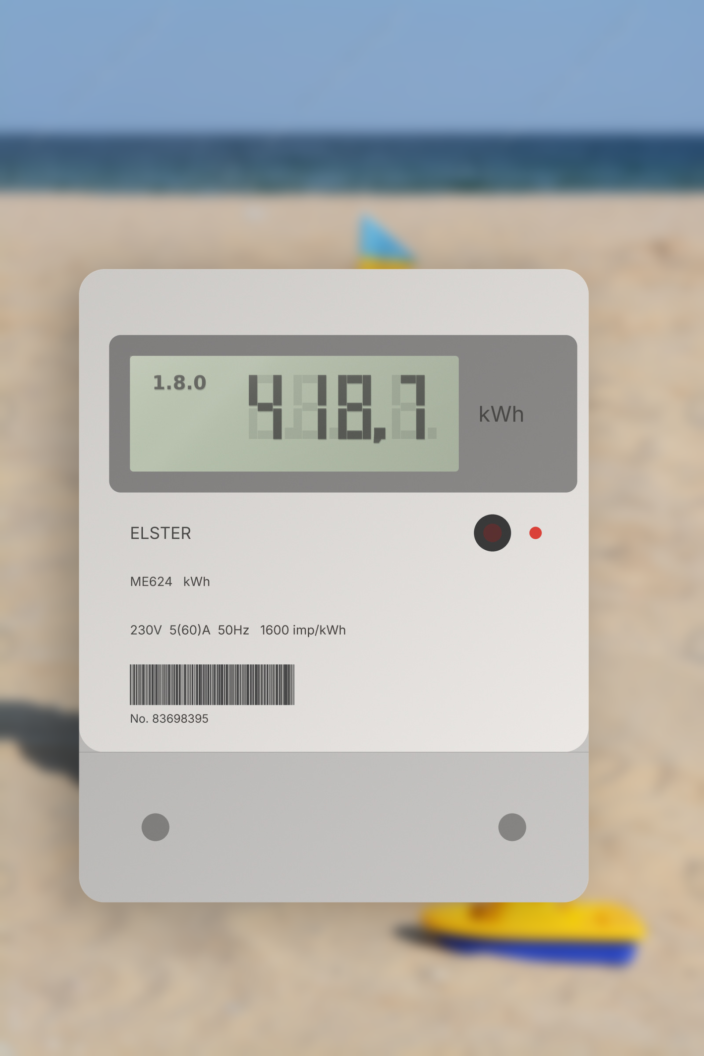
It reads 418.7 kWh
